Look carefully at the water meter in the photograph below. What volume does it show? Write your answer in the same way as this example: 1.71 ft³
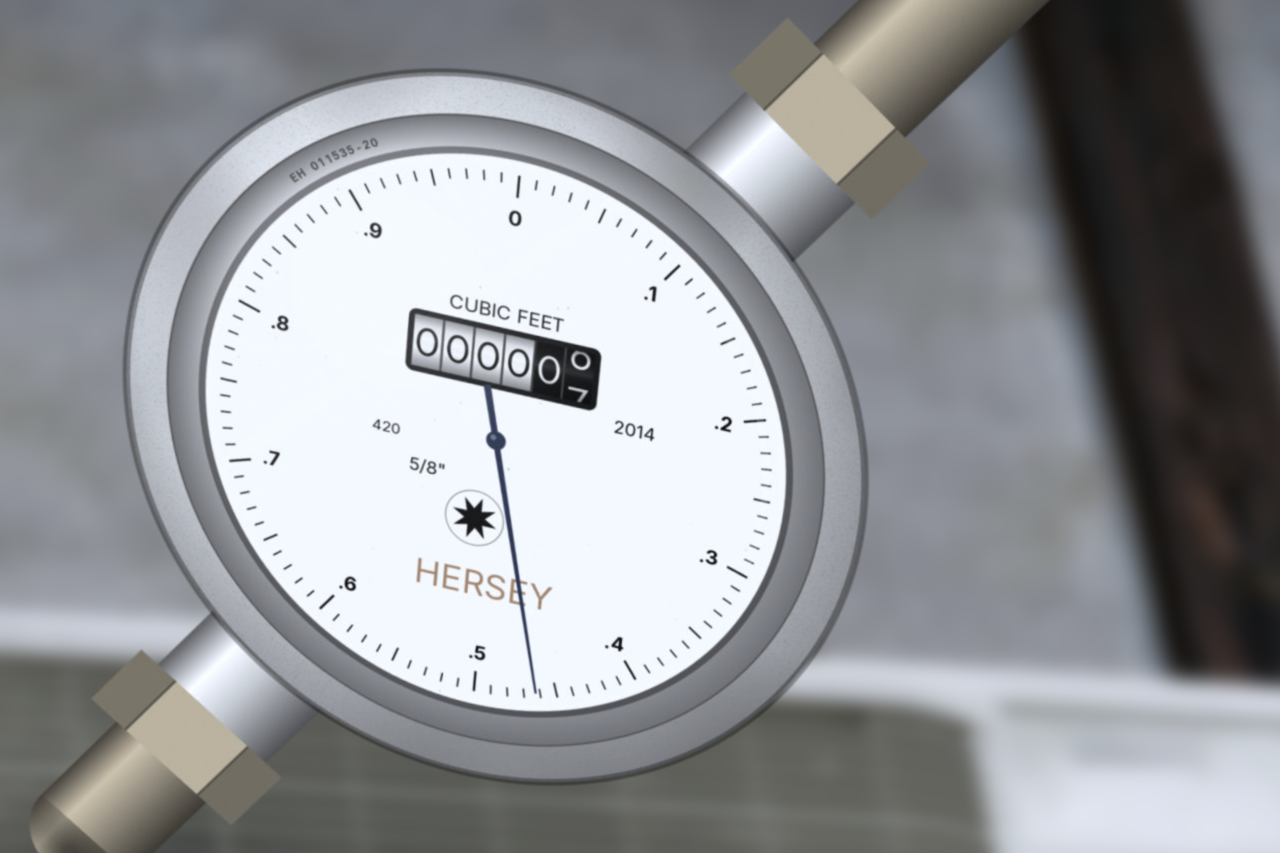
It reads 6.46 ft³
